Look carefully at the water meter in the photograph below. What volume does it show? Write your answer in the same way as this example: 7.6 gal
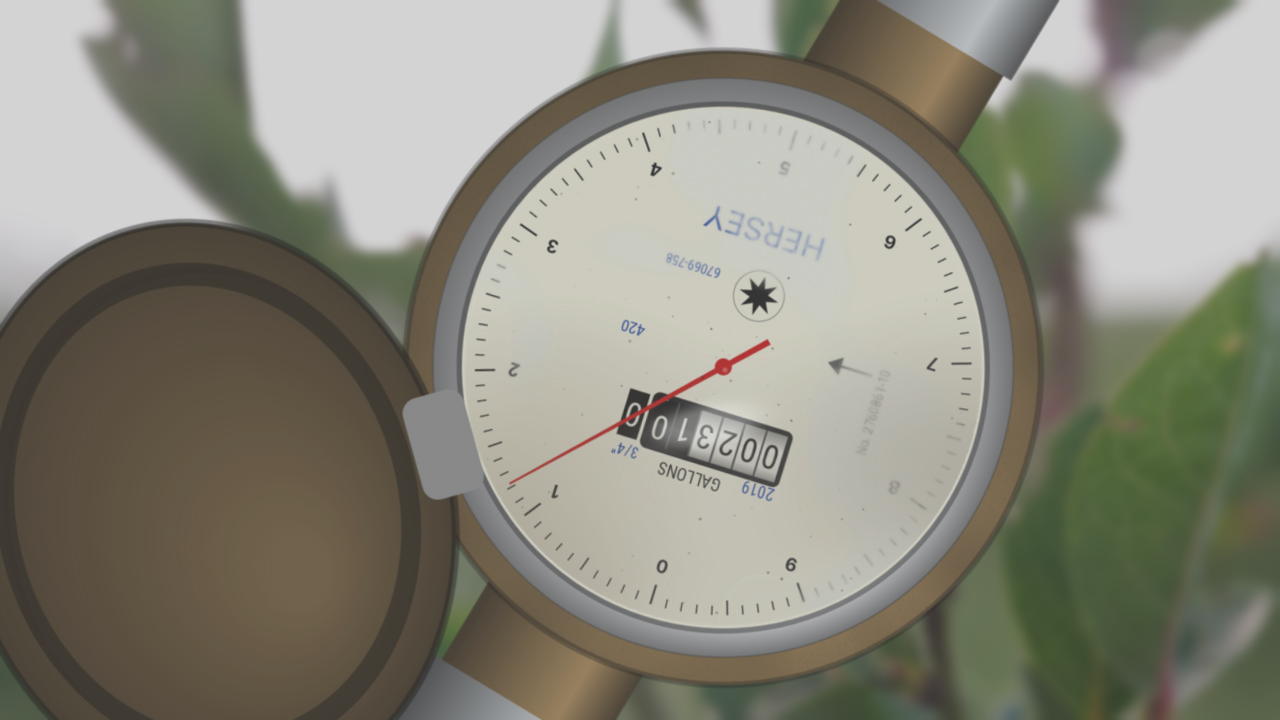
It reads 23101.2 gal
